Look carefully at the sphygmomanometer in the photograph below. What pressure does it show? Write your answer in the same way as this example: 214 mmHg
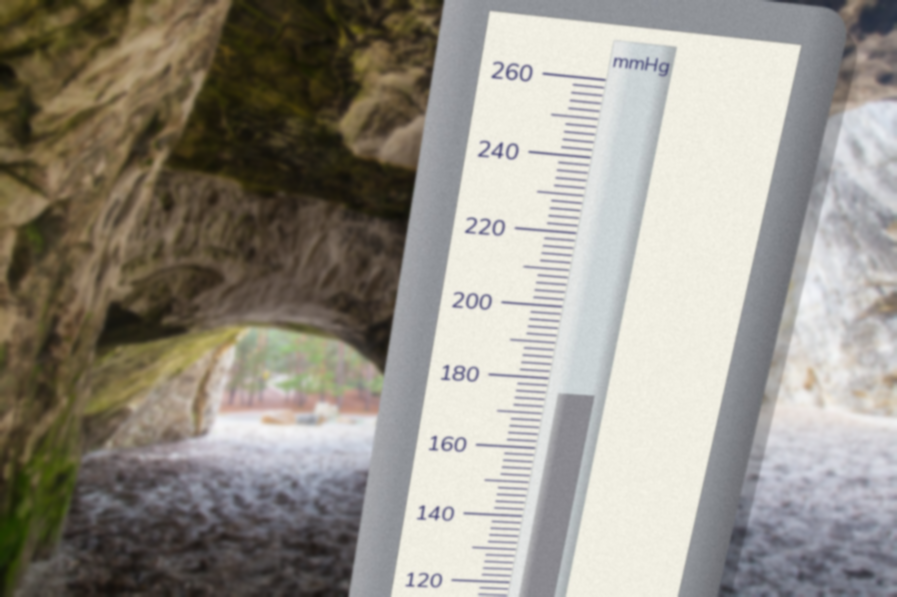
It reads 176 mmHg
